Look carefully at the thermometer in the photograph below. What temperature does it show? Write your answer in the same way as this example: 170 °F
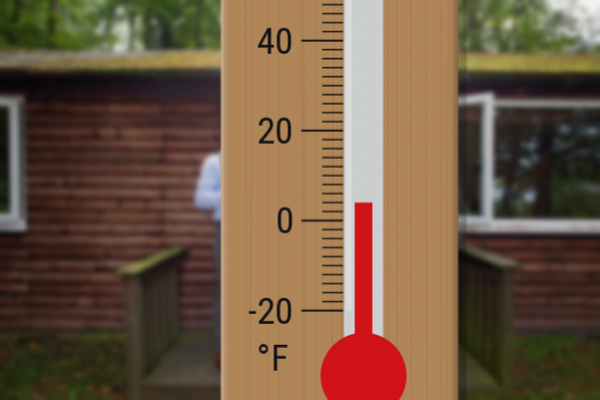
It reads 4 °F
